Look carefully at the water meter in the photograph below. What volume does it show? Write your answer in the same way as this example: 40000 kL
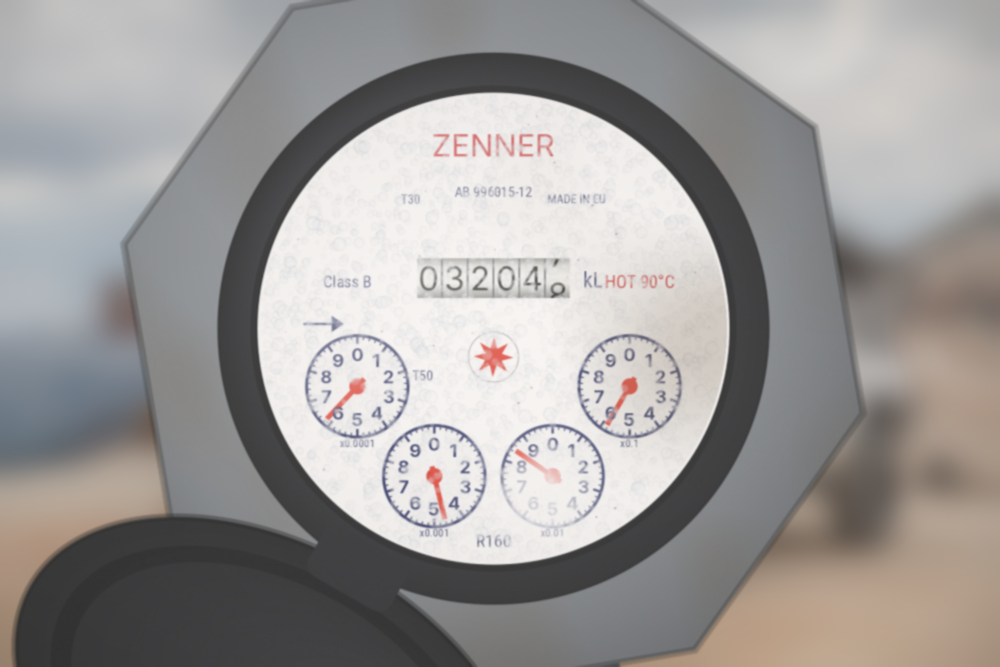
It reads 32047.5846 kL
